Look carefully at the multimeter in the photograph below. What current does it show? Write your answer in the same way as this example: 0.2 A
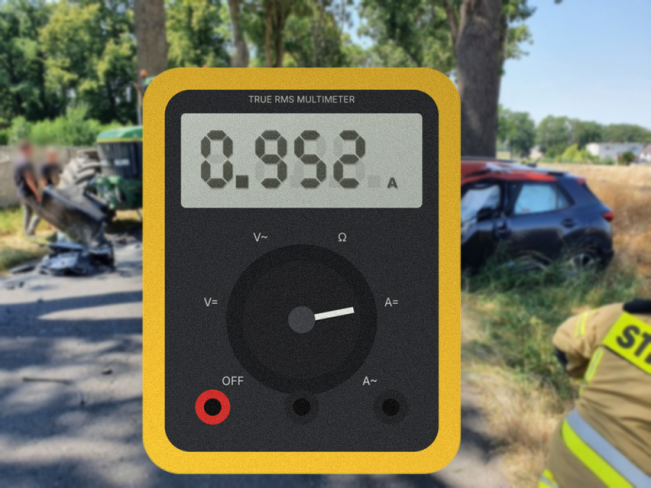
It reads 0.952 A
